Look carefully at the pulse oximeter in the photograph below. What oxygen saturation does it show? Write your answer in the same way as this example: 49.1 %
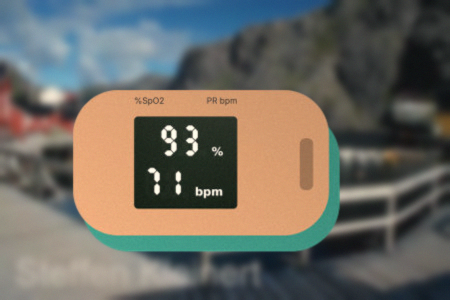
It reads 93 %
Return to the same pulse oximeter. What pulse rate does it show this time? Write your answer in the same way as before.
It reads 71 bpm
